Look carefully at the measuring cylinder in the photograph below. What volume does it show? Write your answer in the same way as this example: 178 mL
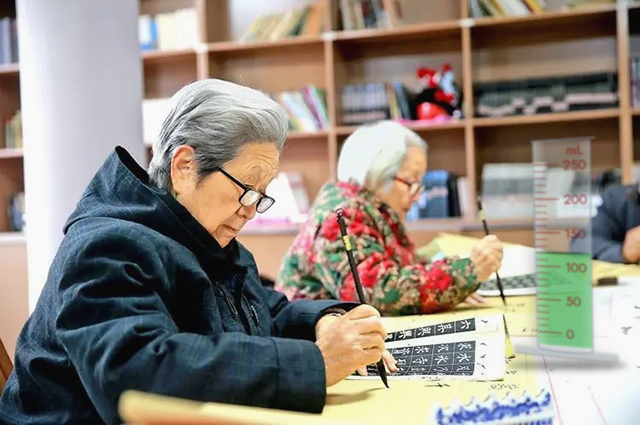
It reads 120 mL
